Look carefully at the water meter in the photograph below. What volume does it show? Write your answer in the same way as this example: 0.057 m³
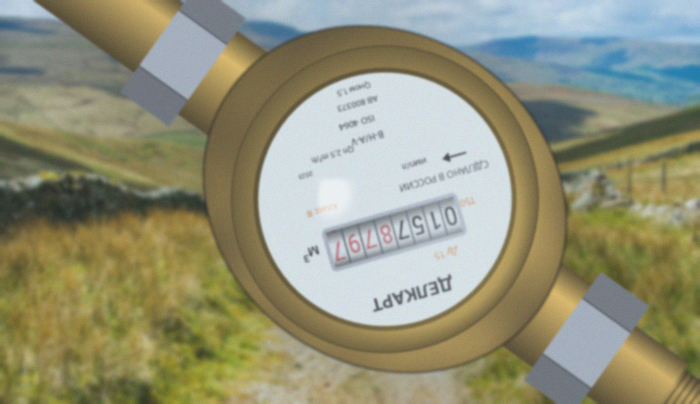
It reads 157.8797 m³
